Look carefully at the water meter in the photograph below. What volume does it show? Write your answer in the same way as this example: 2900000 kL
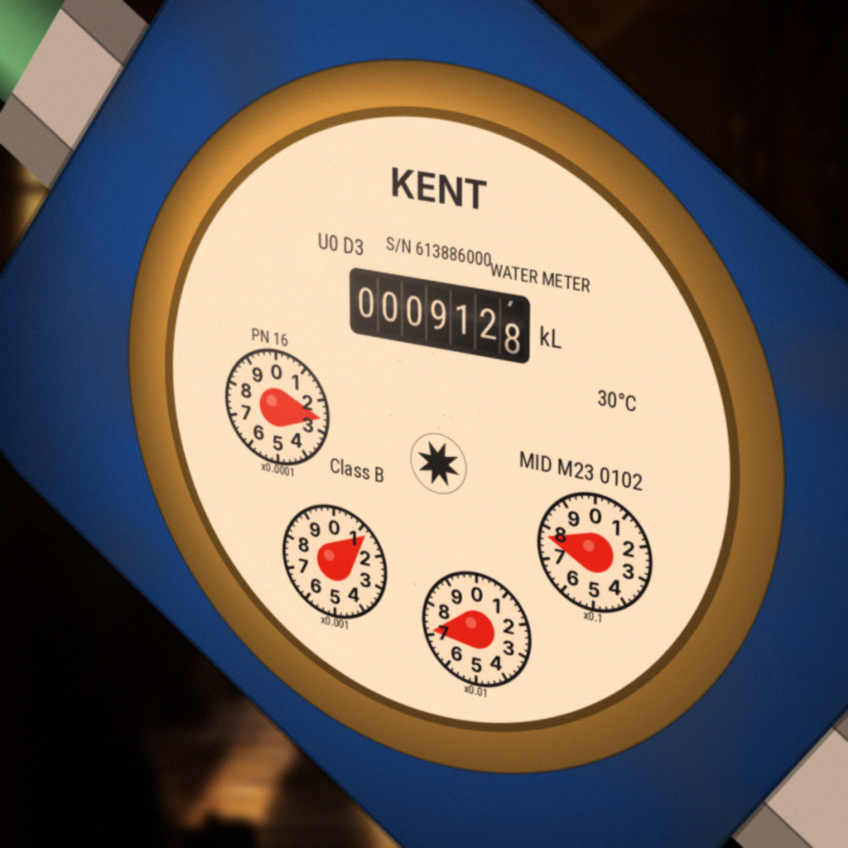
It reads 9127.7712 kL
